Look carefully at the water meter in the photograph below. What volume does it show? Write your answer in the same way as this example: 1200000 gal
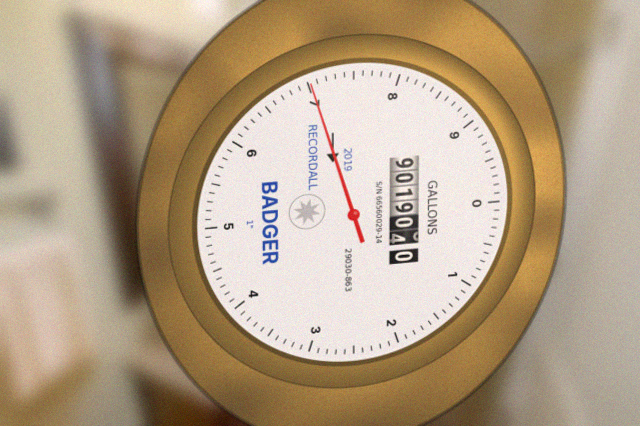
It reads 9019037.0 gal
